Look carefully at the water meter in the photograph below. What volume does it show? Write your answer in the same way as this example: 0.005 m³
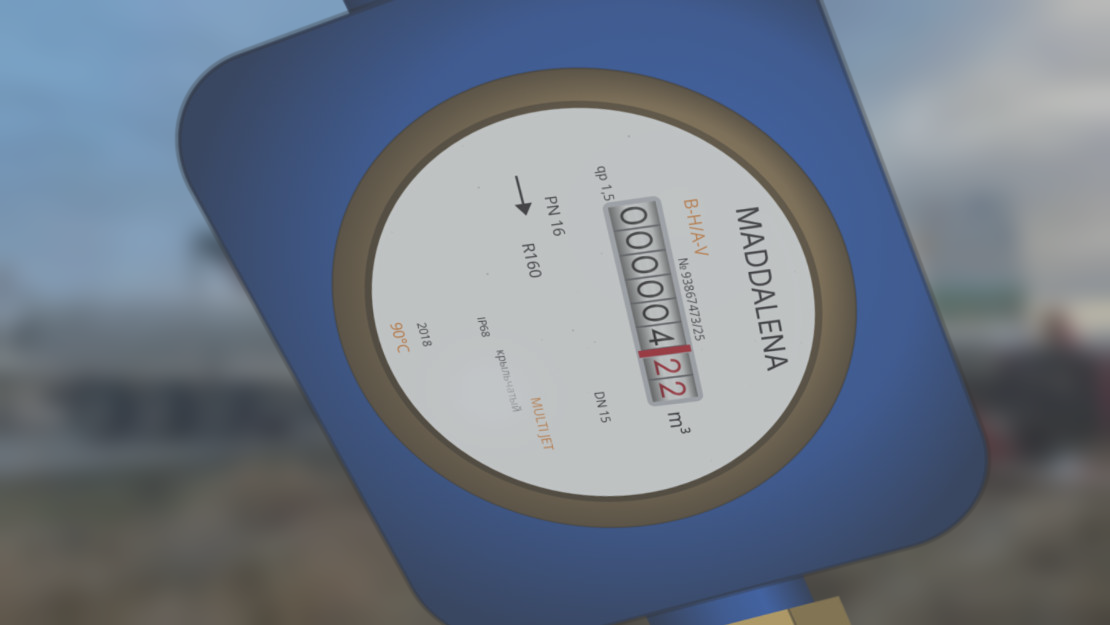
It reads 4.22 m³
